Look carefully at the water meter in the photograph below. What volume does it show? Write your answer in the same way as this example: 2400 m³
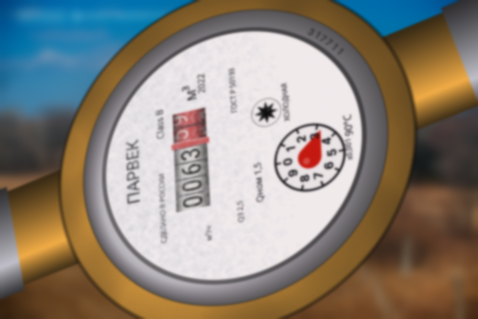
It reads 63.593 m³
